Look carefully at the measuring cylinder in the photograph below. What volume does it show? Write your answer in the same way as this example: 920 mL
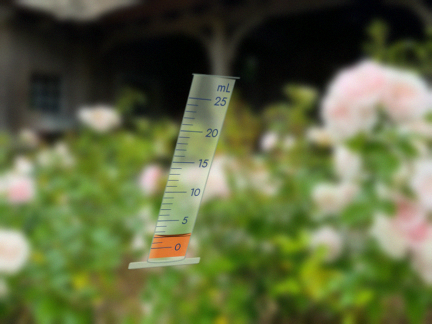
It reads 2 mL
